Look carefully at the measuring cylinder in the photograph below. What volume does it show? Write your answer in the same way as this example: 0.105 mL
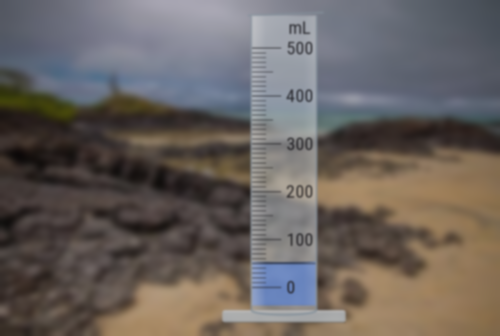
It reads 50 mL
